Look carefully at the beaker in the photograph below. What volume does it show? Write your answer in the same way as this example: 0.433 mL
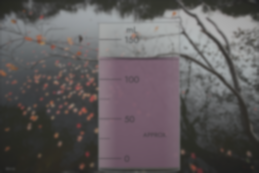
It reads 125 mL
